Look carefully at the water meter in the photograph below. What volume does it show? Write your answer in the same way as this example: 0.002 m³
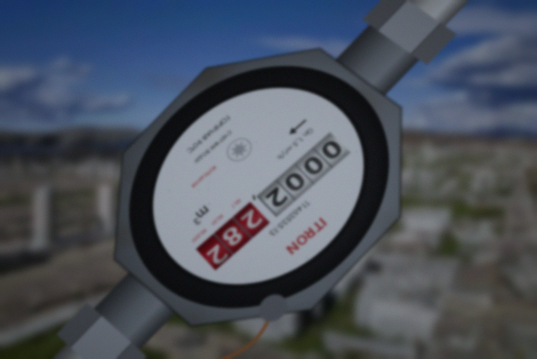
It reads 2.282 m³
